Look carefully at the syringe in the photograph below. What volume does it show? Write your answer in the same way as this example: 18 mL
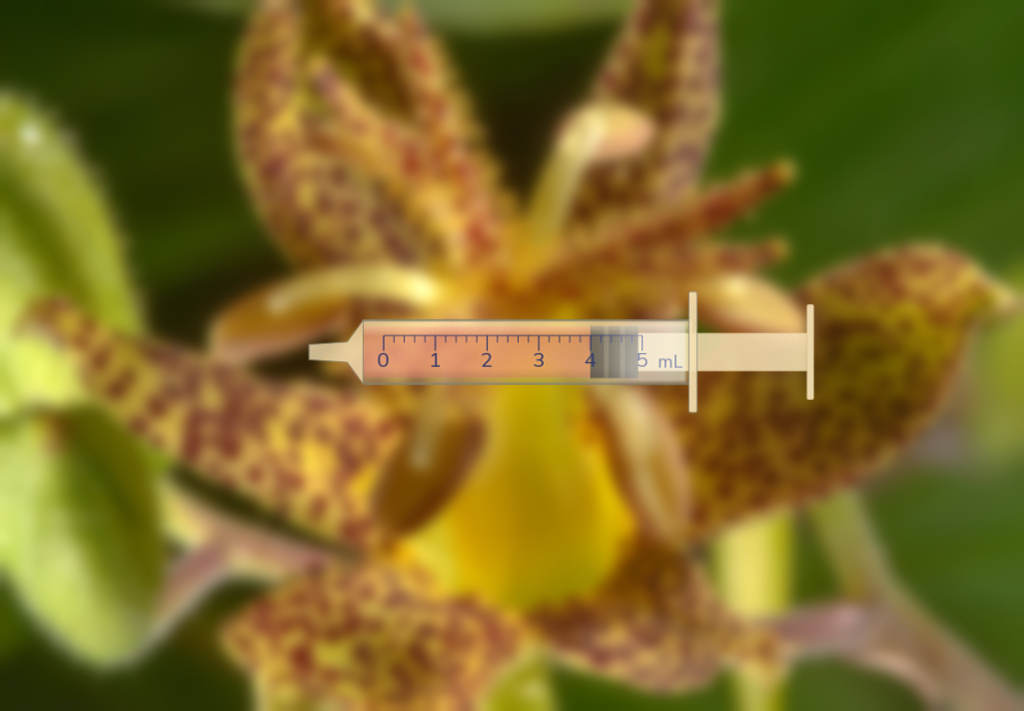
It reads 4 mL
